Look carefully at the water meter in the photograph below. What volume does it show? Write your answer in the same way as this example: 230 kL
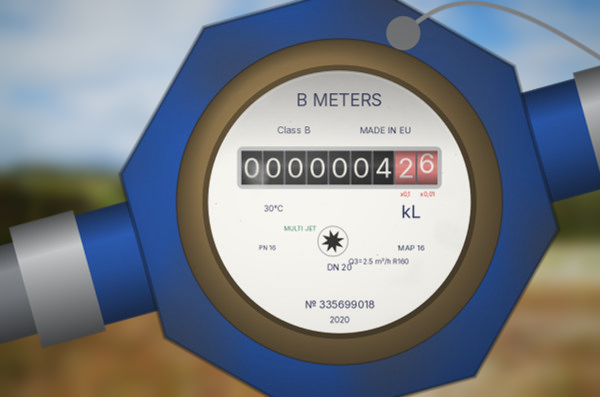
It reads 4.26 kL
